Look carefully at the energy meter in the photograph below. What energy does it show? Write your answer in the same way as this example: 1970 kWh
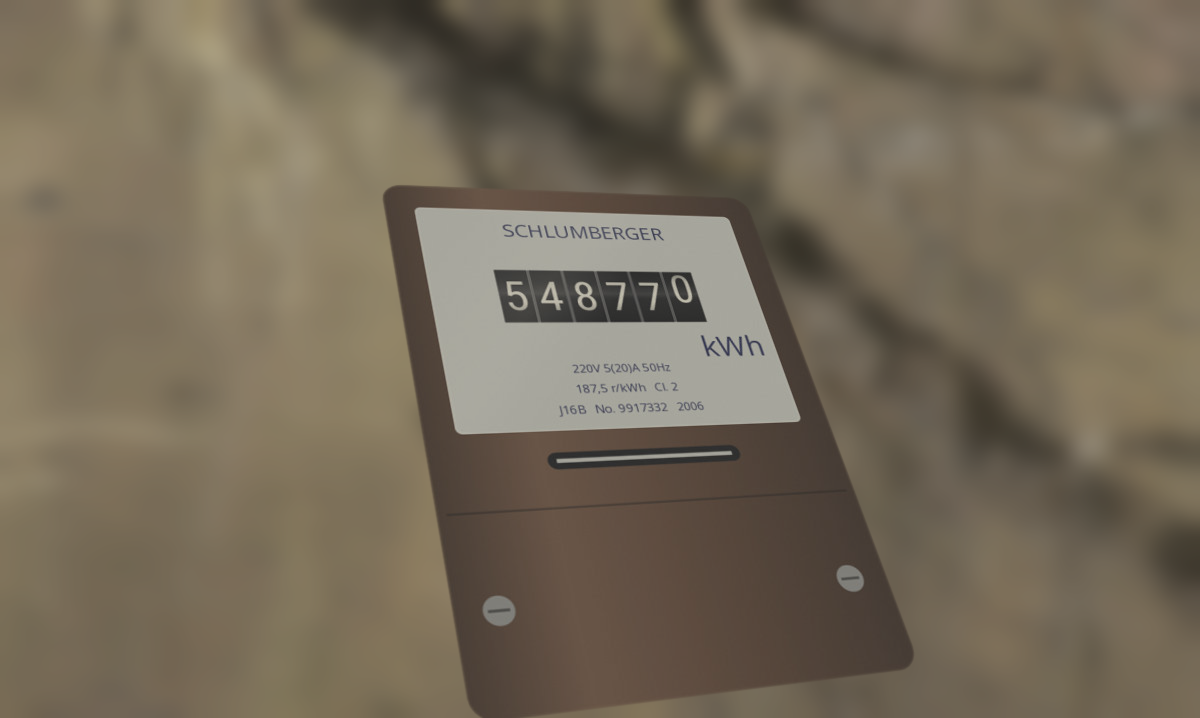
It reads 548770 kWh
